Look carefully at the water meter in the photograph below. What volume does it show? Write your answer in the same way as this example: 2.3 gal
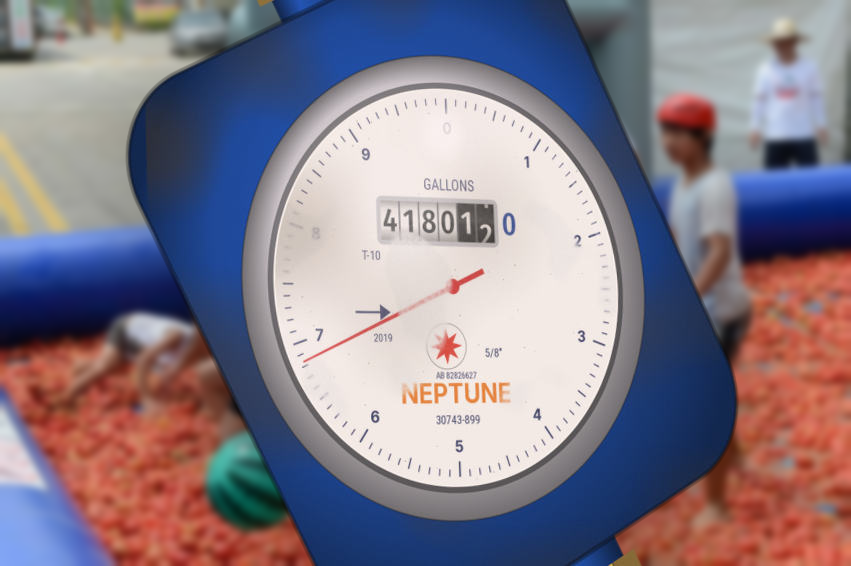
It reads 4180116.8 gal
